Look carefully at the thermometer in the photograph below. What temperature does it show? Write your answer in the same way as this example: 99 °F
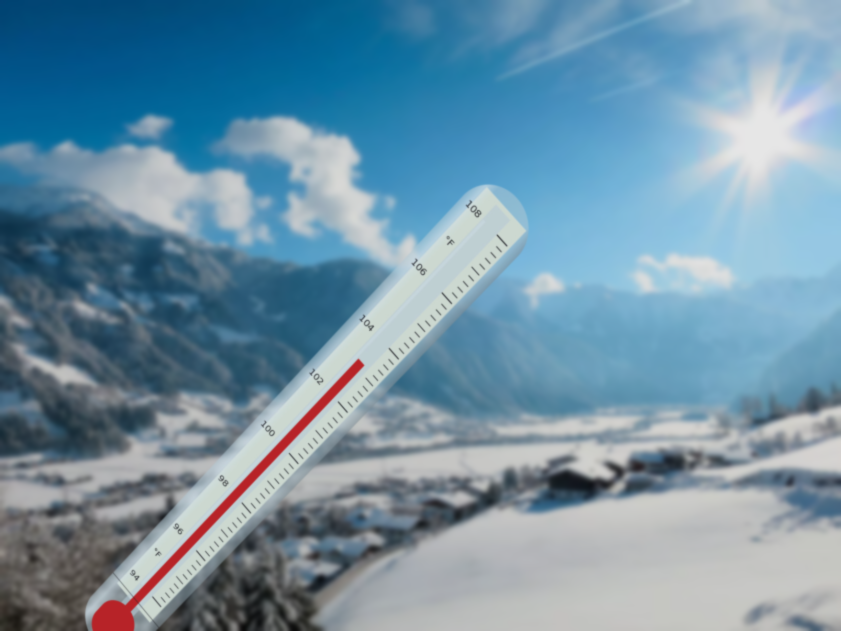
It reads 103.2 °F
